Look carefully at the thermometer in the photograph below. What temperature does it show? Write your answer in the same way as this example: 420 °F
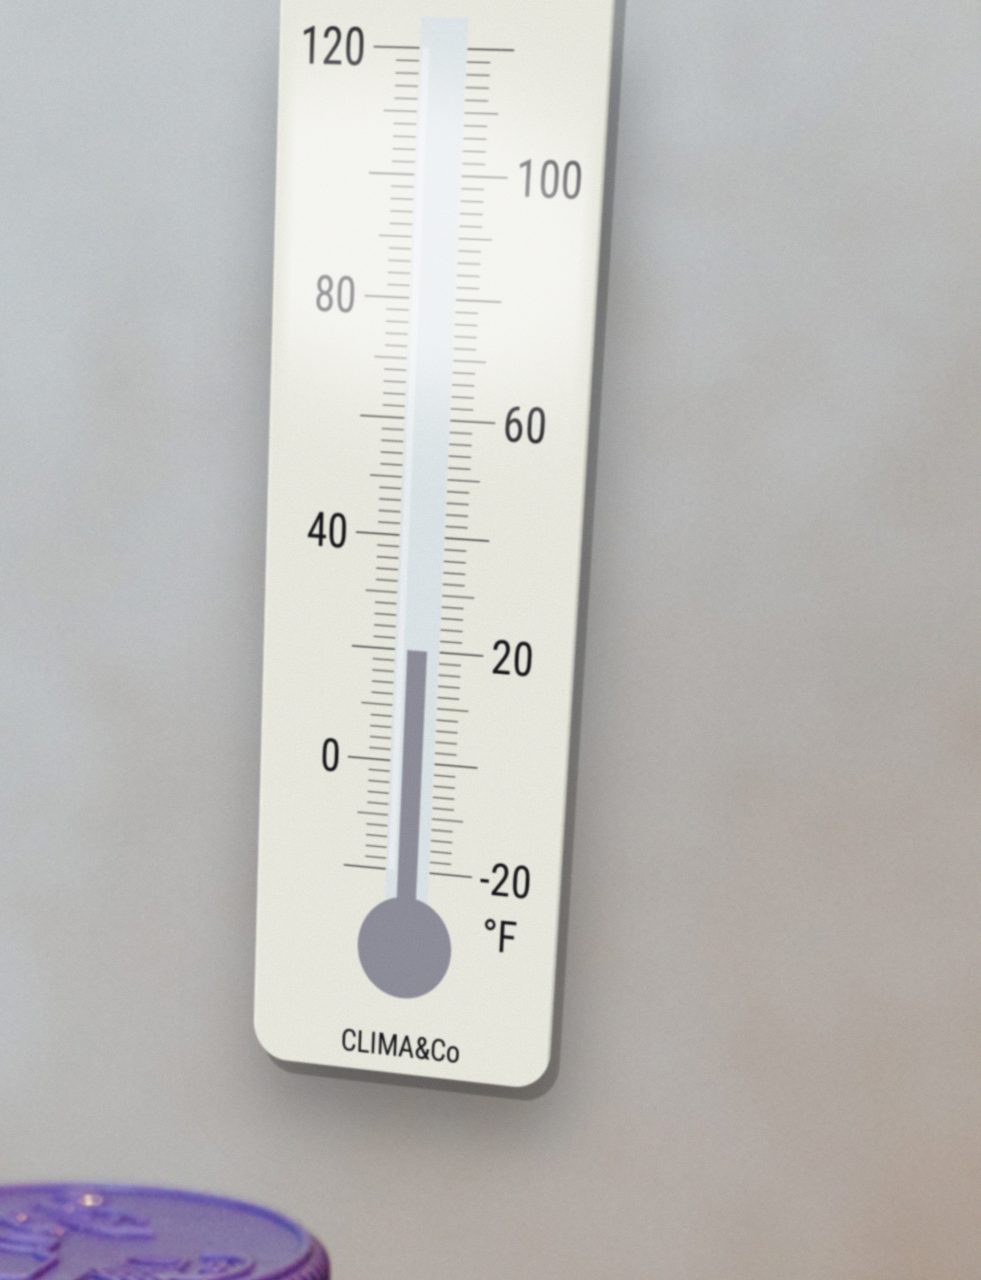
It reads 20 °F
